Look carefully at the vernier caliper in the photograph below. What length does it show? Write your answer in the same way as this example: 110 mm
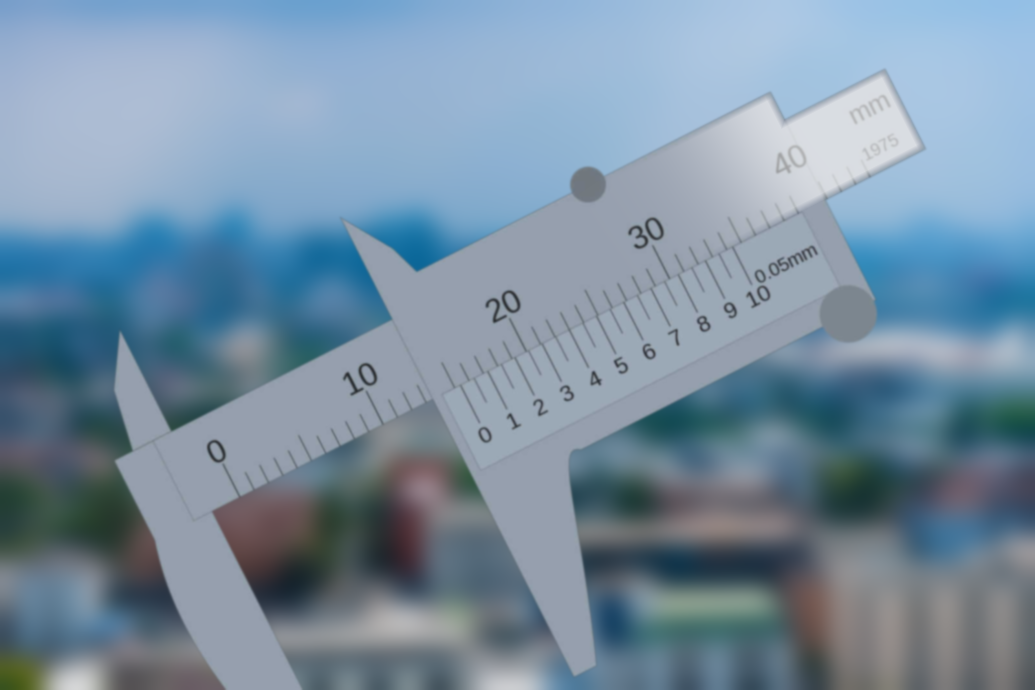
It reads 15.4 mm
